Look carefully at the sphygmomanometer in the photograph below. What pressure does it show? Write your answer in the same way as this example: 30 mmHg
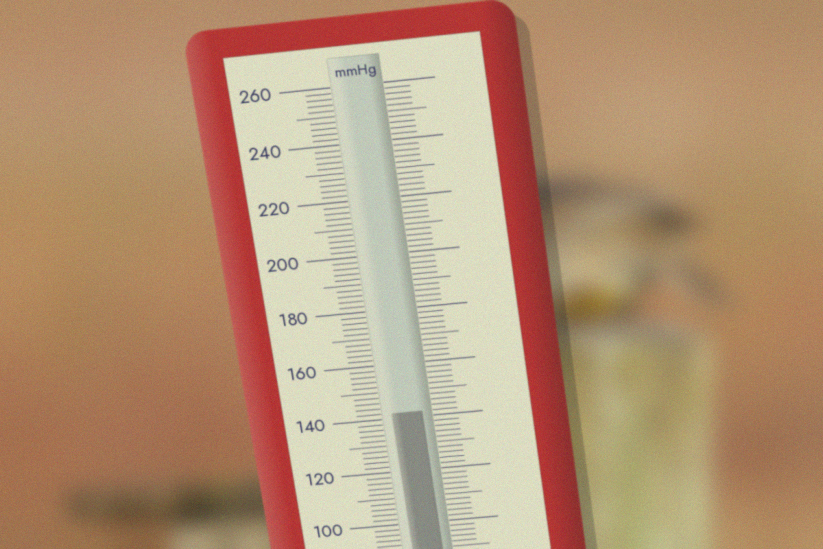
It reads 142 mmHg
